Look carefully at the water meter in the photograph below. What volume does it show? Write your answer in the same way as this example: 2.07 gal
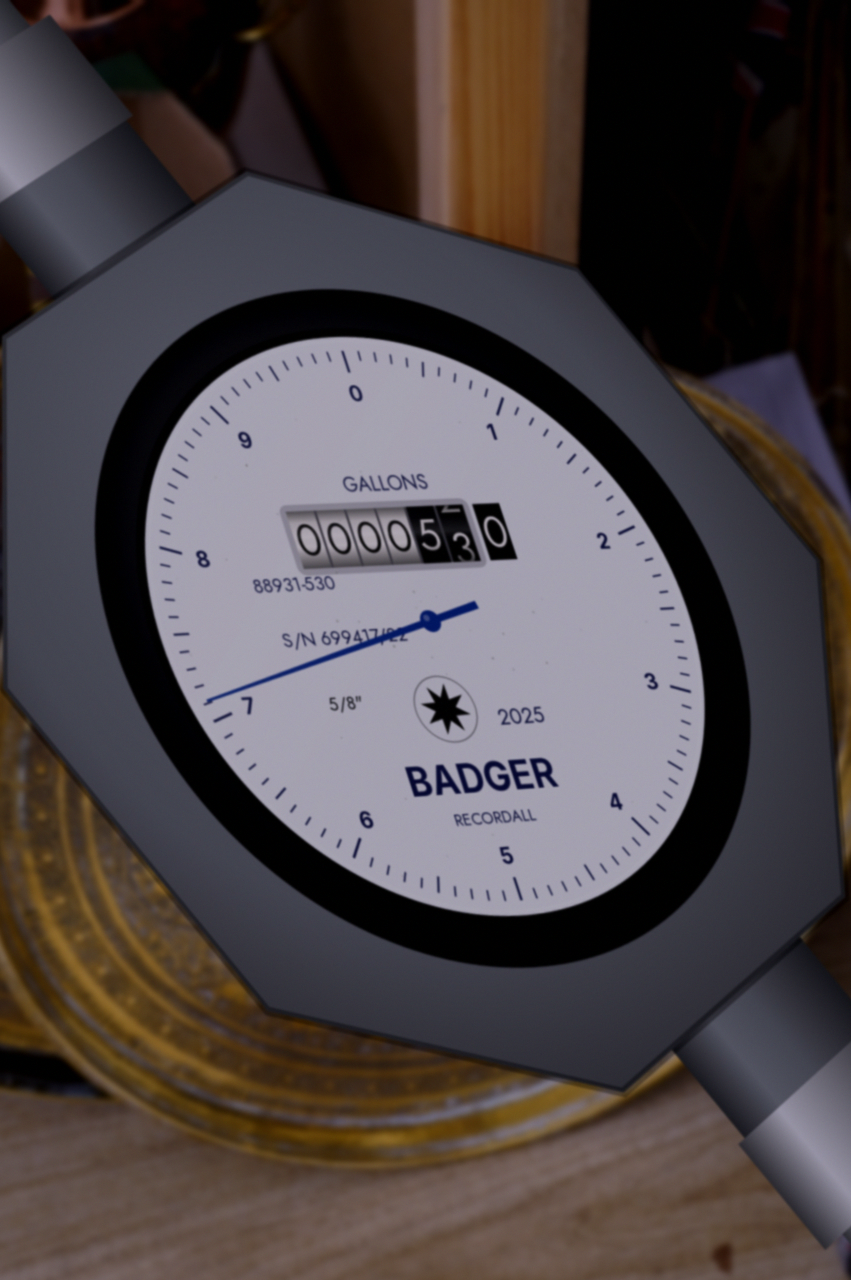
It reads 527.1 gal
